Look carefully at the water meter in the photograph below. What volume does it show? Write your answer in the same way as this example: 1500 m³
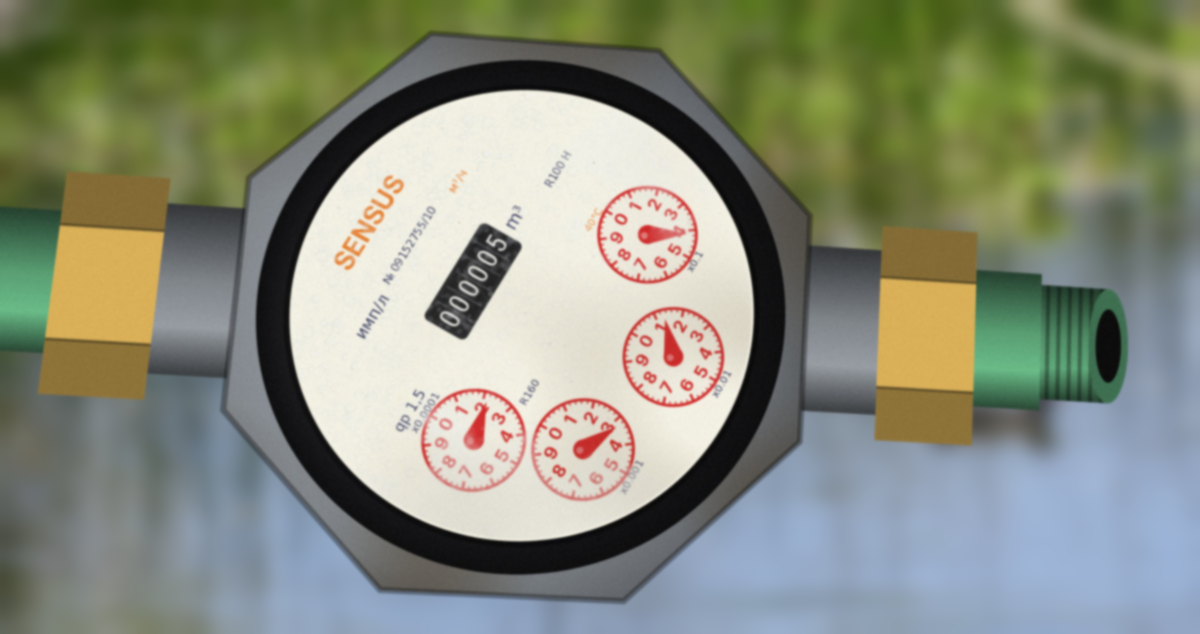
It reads 5.4132 m³
